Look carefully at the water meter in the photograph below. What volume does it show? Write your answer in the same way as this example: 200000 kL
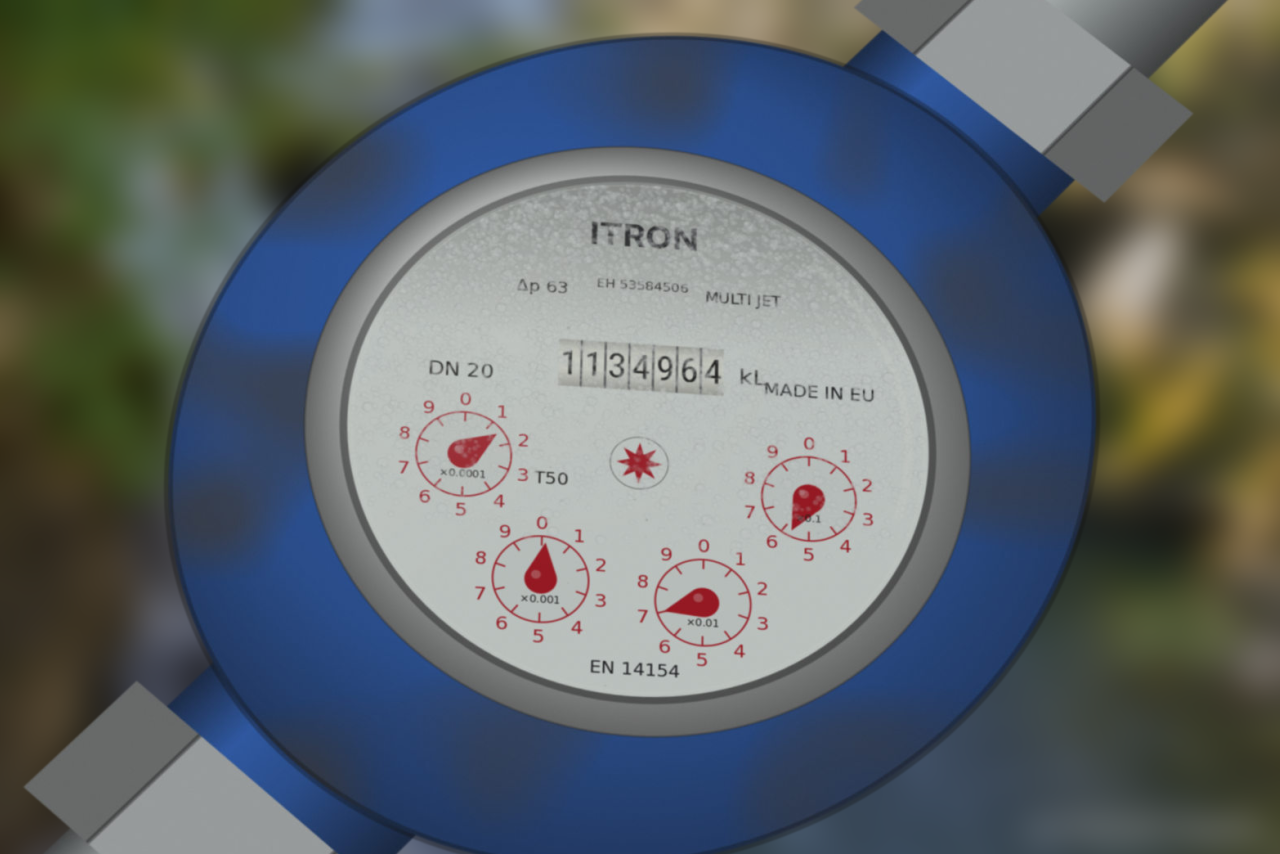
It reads 1134964.5701 kL
